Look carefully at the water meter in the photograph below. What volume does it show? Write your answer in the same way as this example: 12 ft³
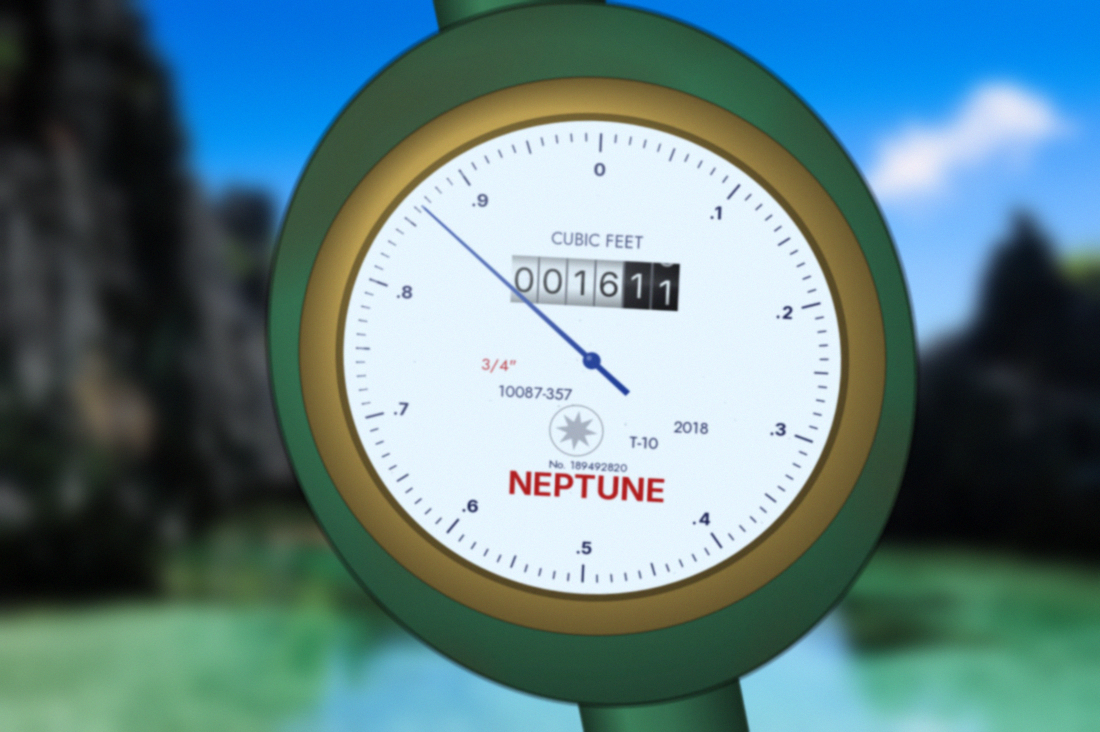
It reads 1610.86 ft³
